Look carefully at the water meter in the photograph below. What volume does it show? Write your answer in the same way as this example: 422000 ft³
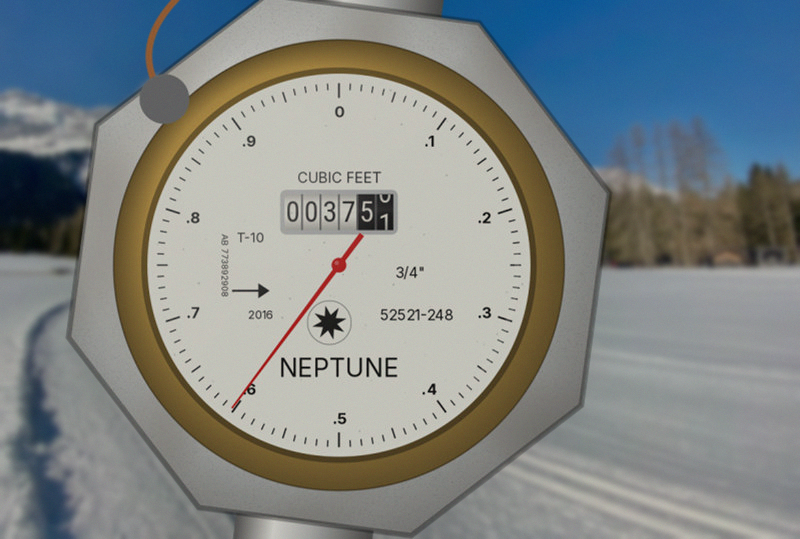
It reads 3750.60 ft³
